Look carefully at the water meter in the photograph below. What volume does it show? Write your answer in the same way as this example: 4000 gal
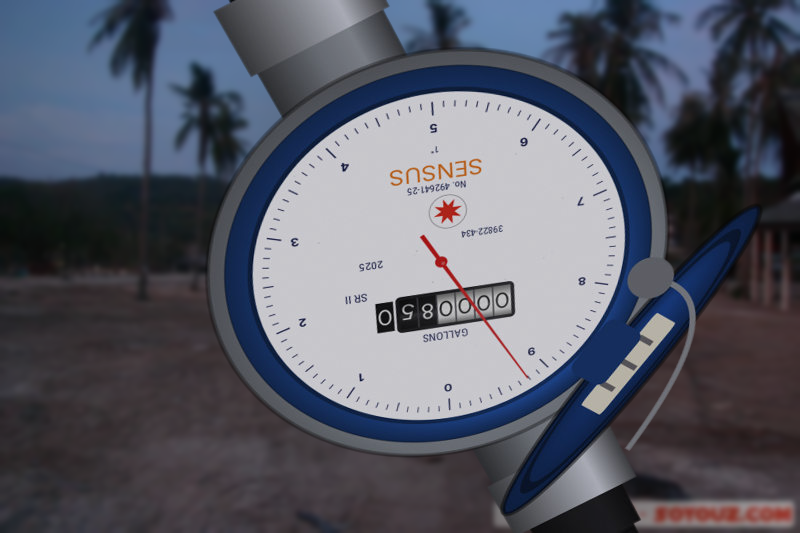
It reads 849.2 gal
